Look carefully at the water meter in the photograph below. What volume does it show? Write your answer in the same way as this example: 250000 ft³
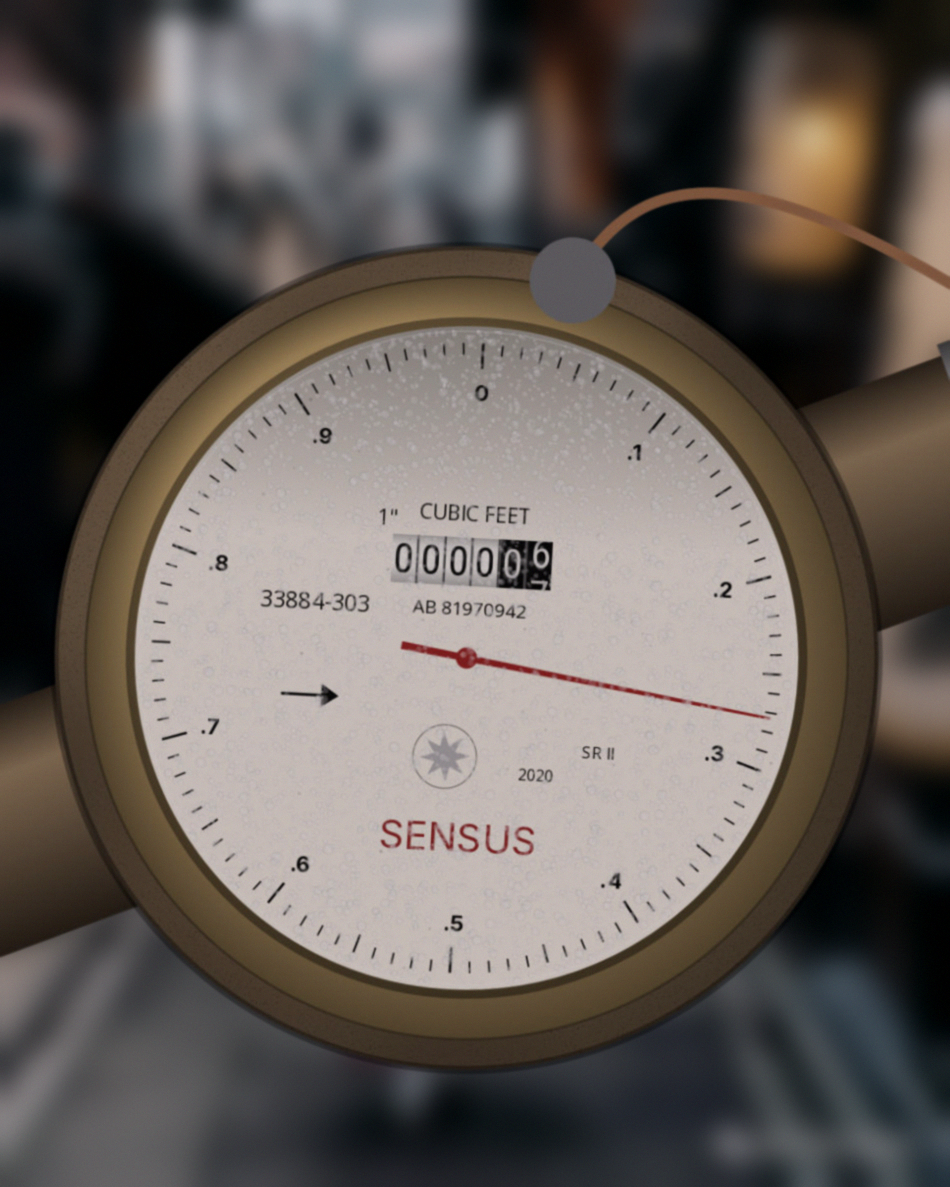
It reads 6.27 ft³
